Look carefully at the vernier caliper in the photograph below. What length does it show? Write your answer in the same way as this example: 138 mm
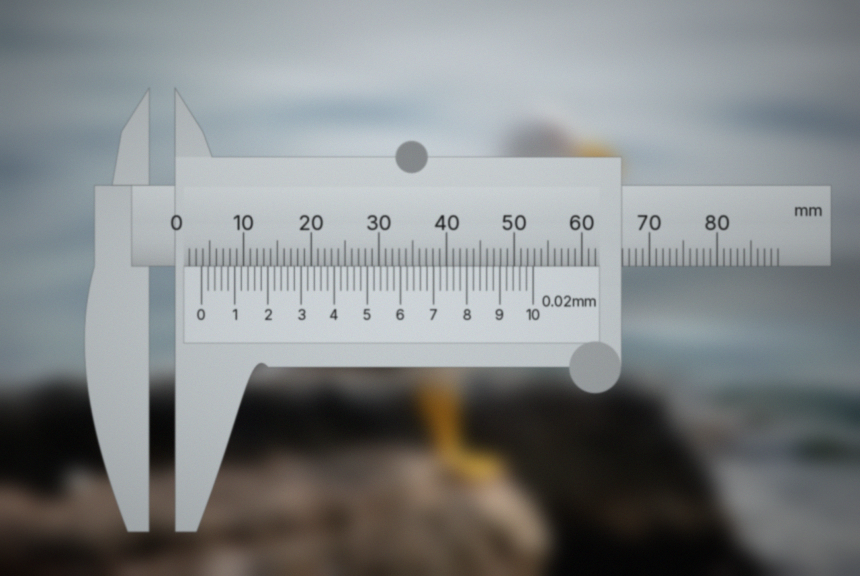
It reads 3.8 mm
